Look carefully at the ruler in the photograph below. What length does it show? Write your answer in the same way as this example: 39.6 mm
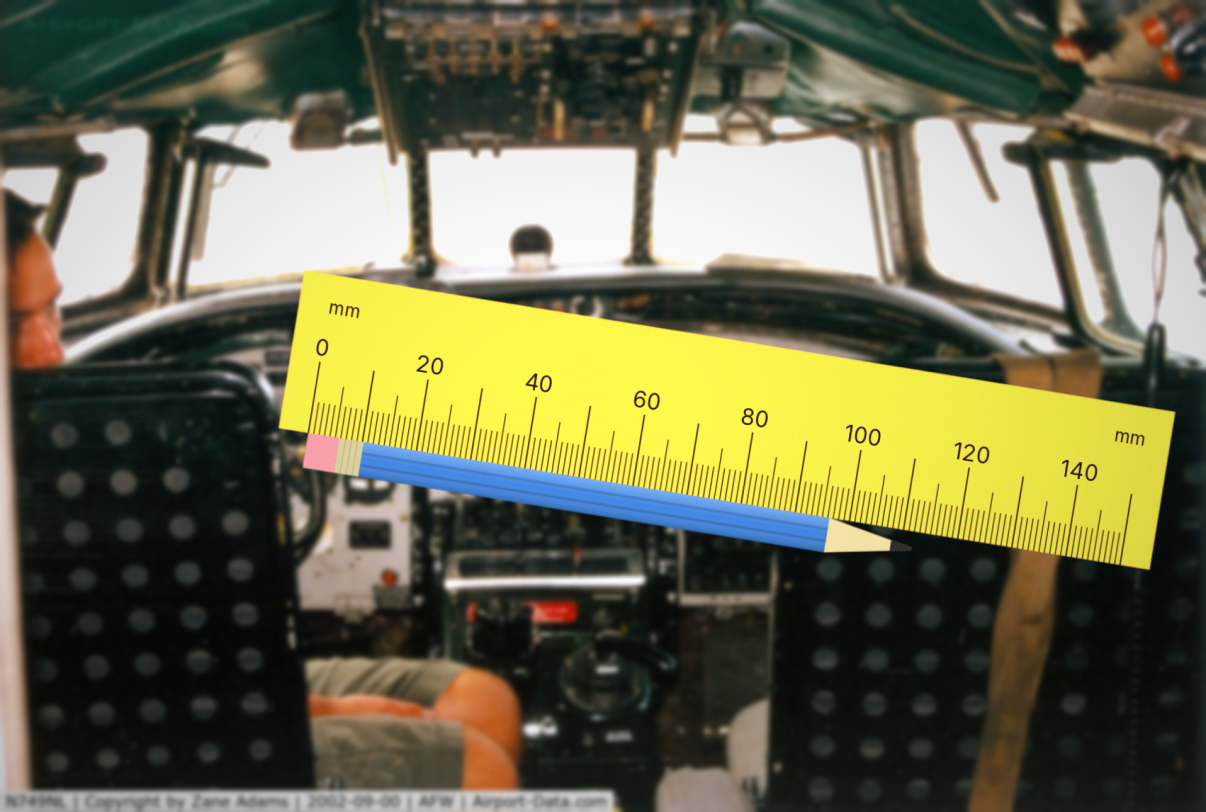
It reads 112 mm
